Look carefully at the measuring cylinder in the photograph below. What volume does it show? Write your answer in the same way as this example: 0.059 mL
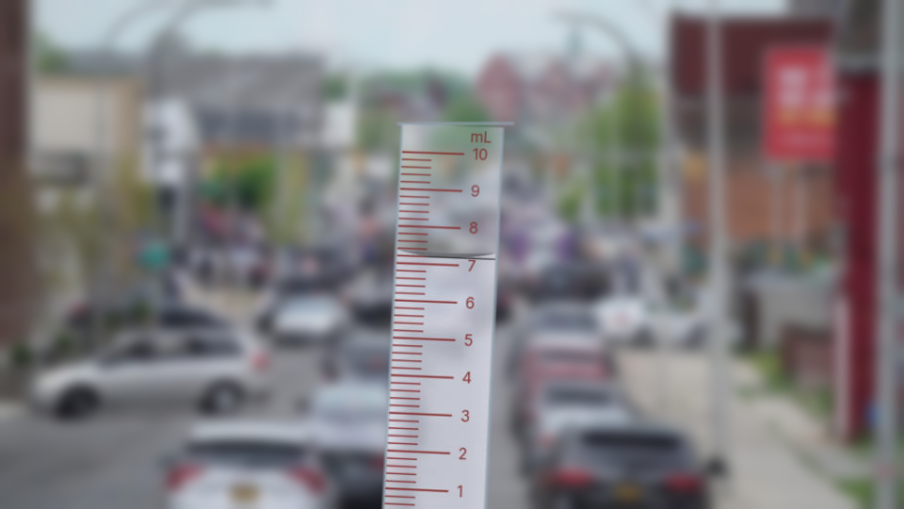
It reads 7.2 mL
